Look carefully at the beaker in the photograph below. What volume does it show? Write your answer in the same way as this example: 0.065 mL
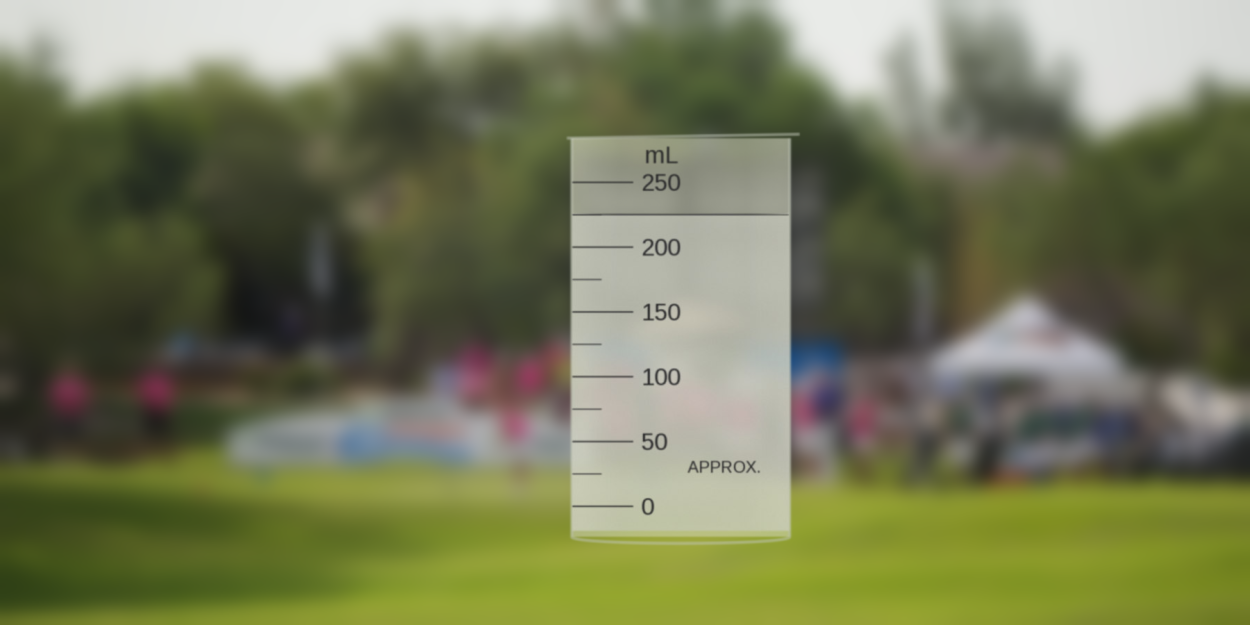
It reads 225 mL
